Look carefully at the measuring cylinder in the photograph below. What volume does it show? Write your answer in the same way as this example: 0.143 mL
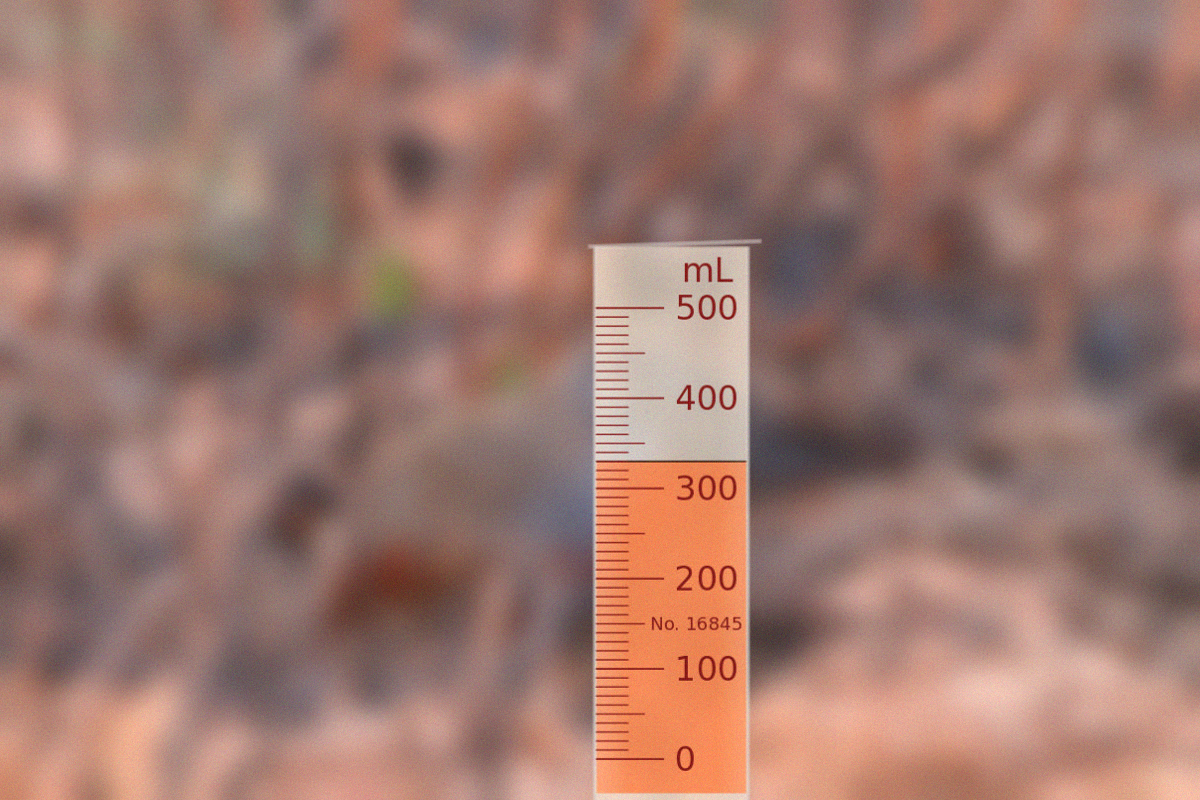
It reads 330 mL
